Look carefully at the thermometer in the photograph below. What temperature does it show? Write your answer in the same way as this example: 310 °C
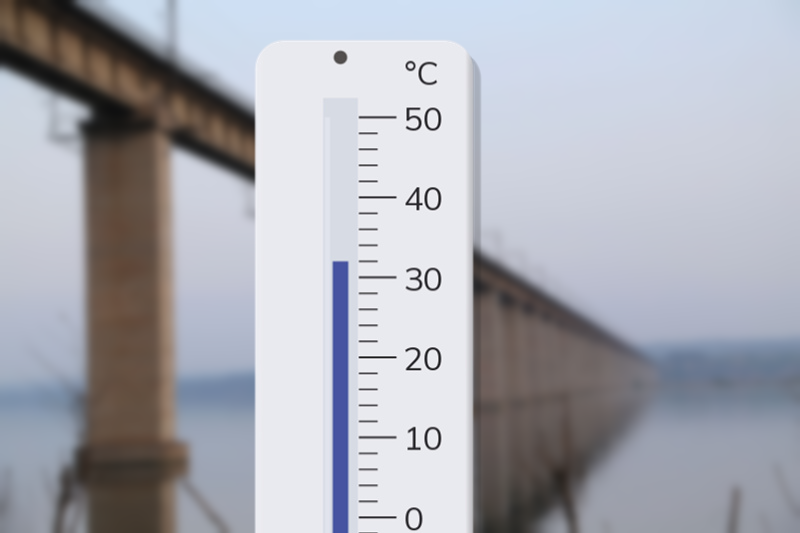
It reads 32 °C
